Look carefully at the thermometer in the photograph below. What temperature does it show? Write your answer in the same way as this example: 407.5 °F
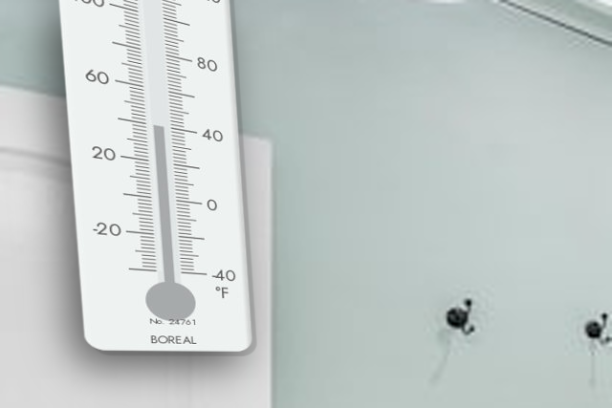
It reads 40 °F
